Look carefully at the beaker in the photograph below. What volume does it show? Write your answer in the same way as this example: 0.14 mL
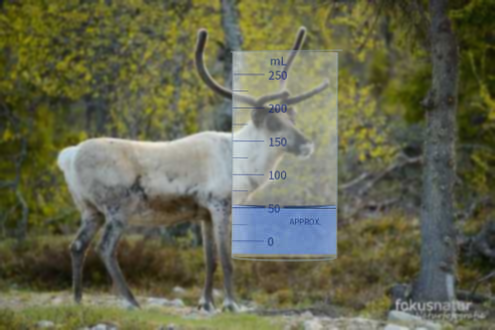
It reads 50 mL
